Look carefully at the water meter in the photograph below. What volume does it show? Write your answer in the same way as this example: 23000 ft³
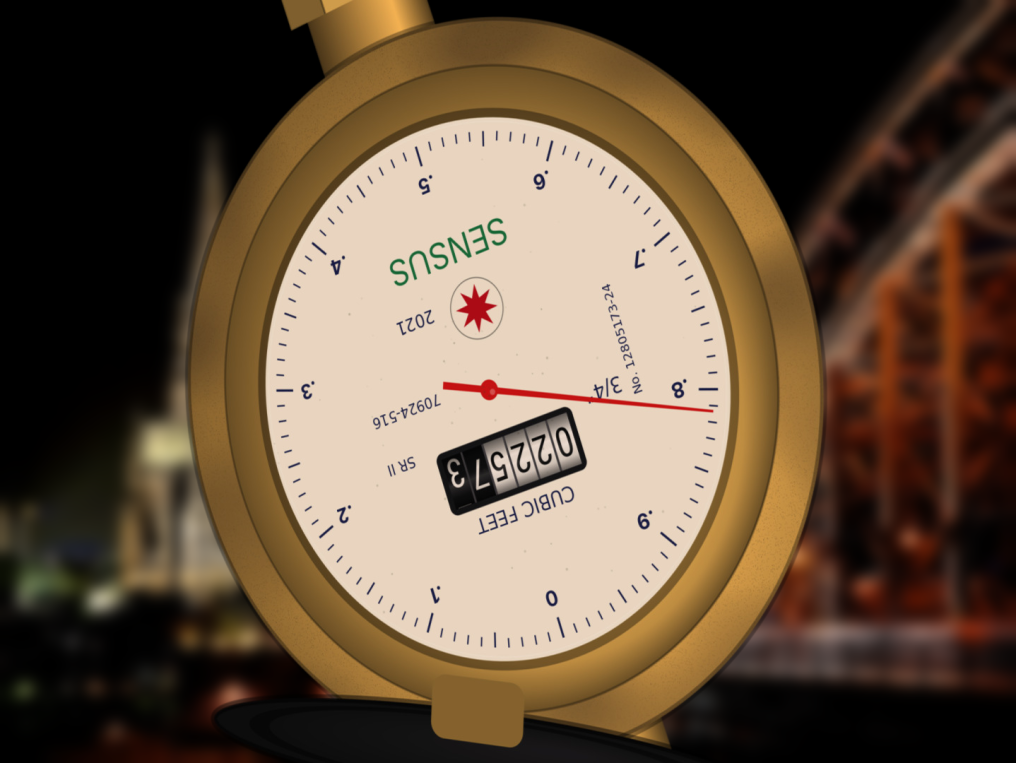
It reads 22572.81 ft³
